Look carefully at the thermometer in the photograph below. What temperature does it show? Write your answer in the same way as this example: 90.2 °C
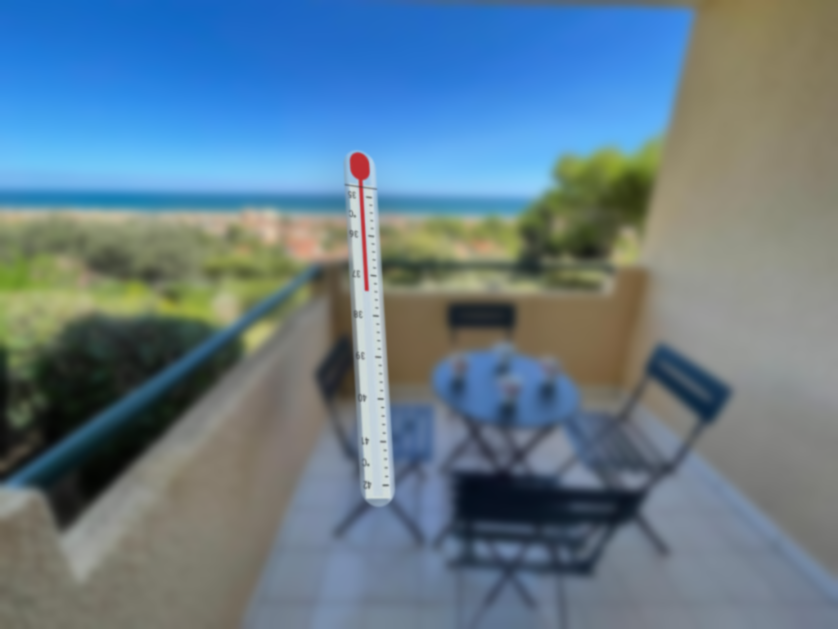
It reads 37.4 °C
